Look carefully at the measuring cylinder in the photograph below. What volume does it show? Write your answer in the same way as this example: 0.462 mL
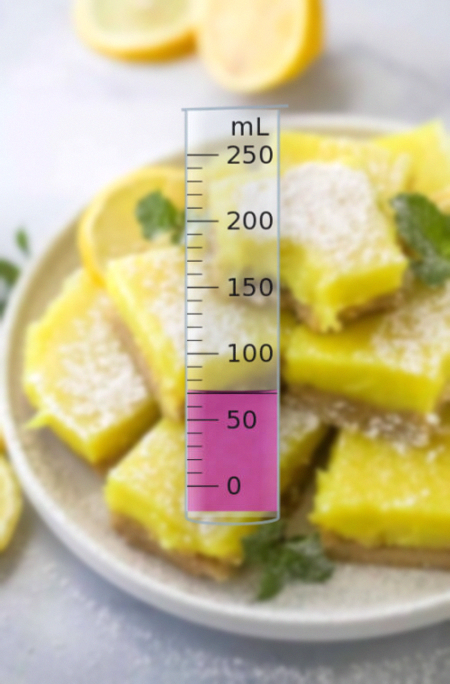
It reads 70 mL
